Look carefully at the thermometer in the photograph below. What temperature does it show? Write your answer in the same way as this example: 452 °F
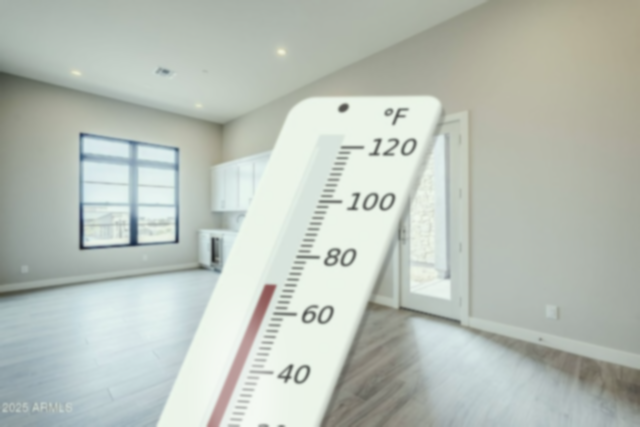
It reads 70 °F
